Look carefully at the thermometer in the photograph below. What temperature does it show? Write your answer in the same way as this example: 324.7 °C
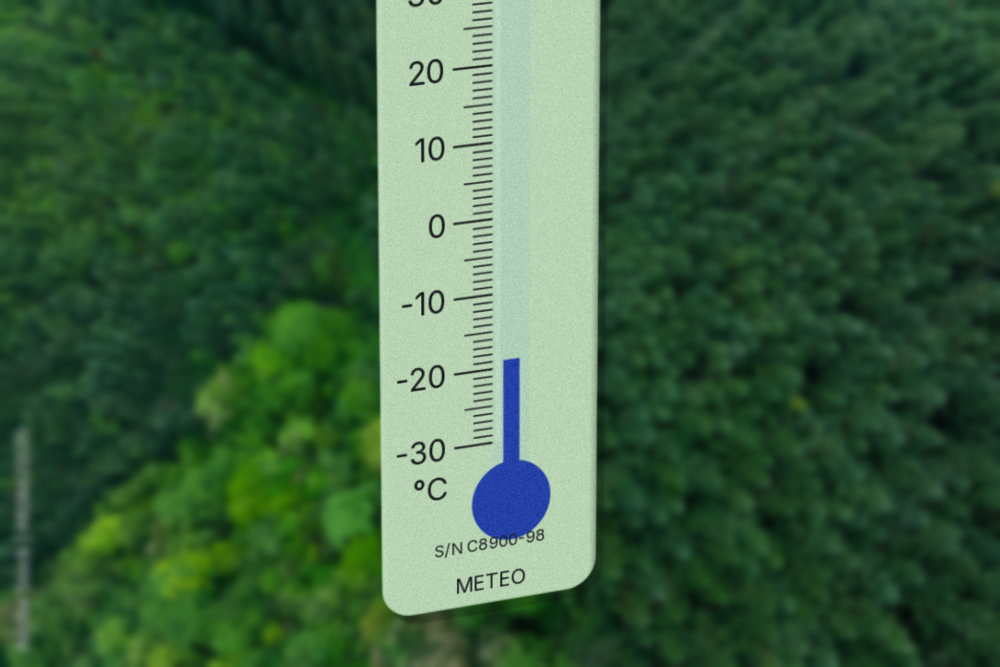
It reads -19 °C
